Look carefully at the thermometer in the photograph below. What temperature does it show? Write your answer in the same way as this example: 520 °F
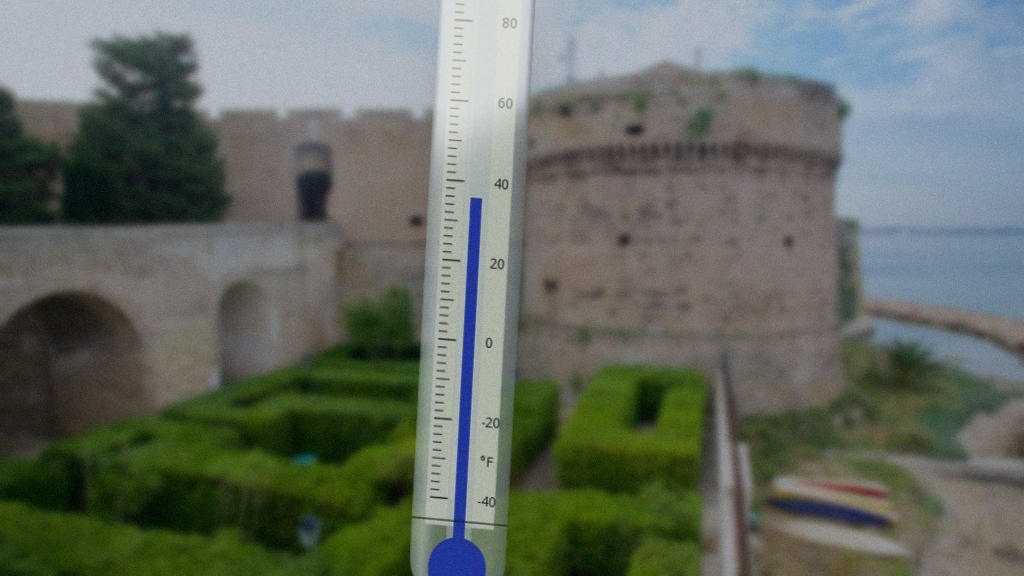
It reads 36 °F
